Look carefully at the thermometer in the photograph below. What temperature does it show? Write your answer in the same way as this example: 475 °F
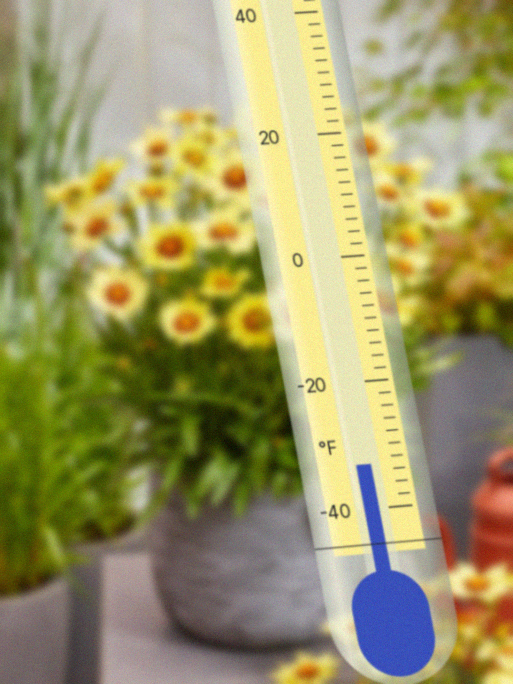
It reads -33 °F
